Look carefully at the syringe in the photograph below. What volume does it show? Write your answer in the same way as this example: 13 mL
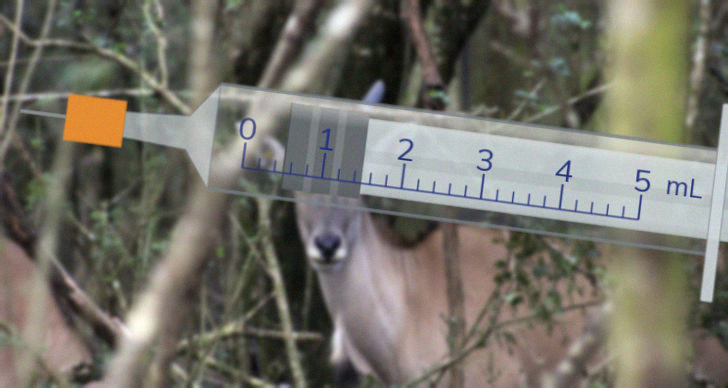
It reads 0.5 mL
